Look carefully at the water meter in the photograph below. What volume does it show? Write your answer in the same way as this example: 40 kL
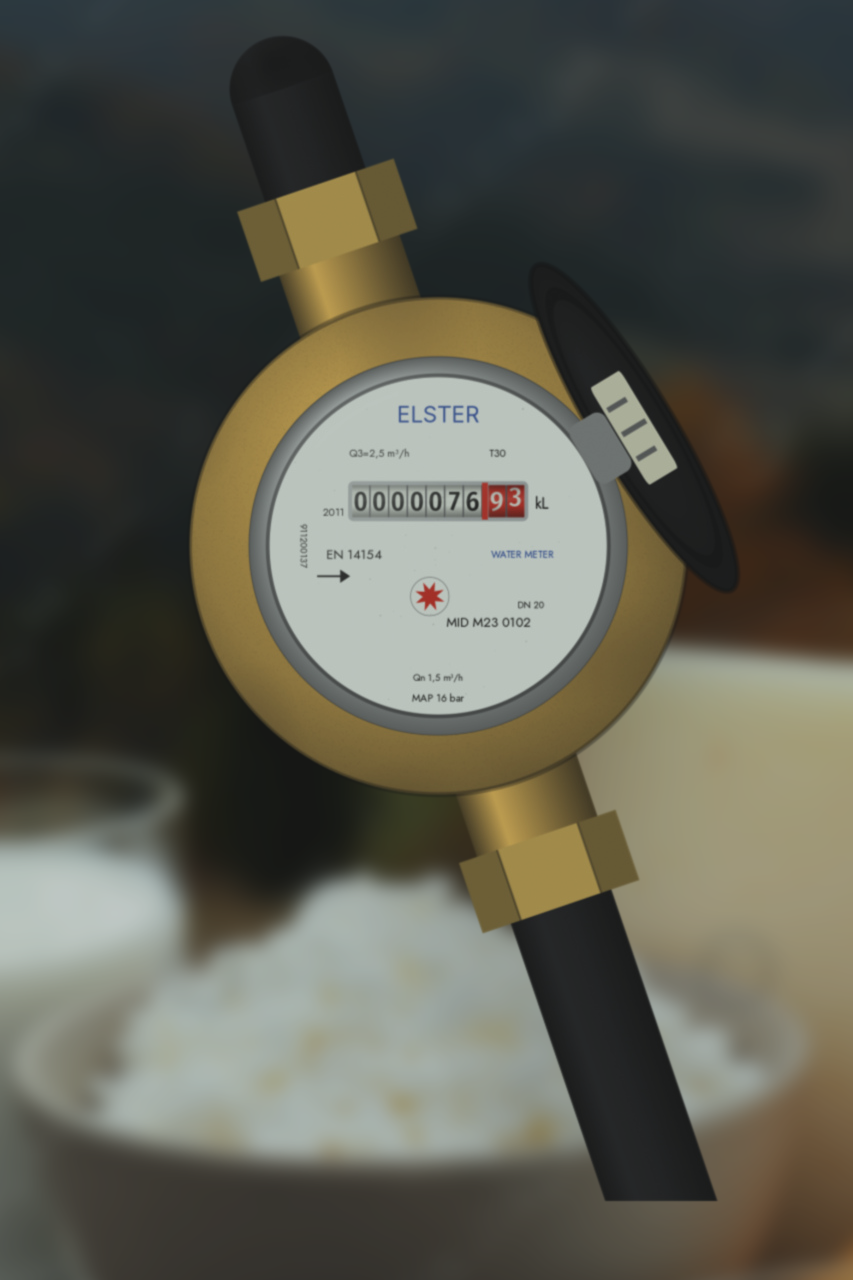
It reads 76.93 kL
